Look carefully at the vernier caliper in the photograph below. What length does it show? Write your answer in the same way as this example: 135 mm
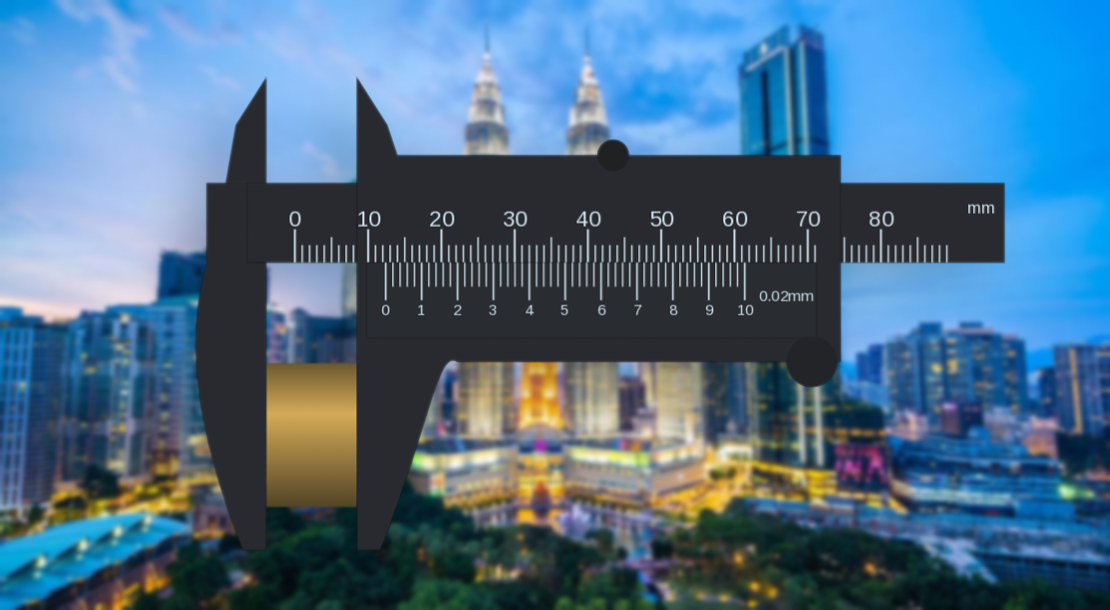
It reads 12.4 mm
